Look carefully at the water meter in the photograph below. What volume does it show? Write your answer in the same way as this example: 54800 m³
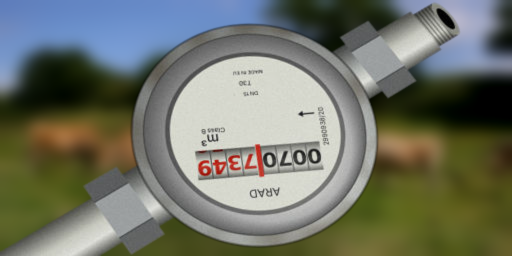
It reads 70.7349 m³
